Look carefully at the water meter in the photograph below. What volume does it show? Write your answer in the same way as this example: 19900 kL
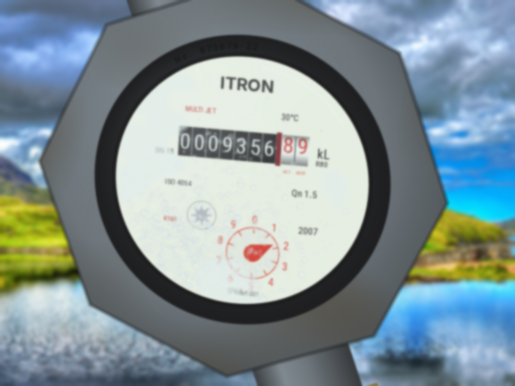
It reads 9356.891 kL
